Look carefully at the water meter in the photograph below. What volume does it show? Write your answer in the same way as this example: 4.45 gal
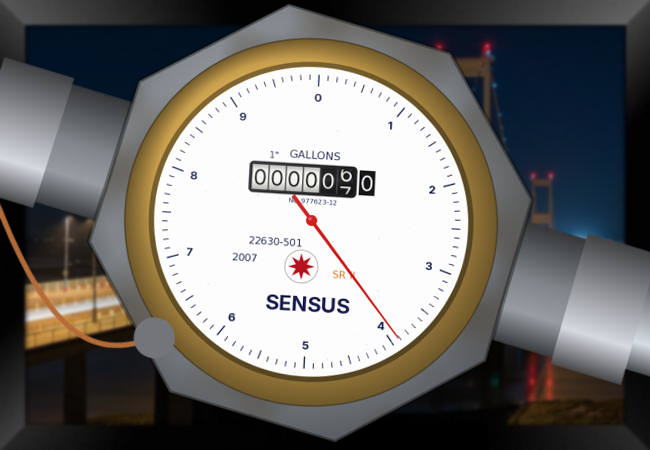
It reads 63.9 gal
